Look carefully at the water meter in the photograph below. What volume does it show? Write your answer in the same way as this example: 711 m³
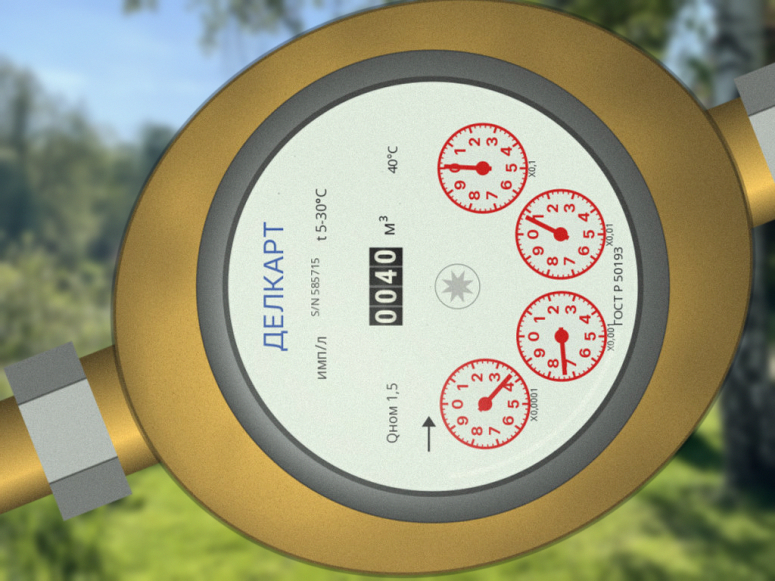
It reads 40.0073 m³
